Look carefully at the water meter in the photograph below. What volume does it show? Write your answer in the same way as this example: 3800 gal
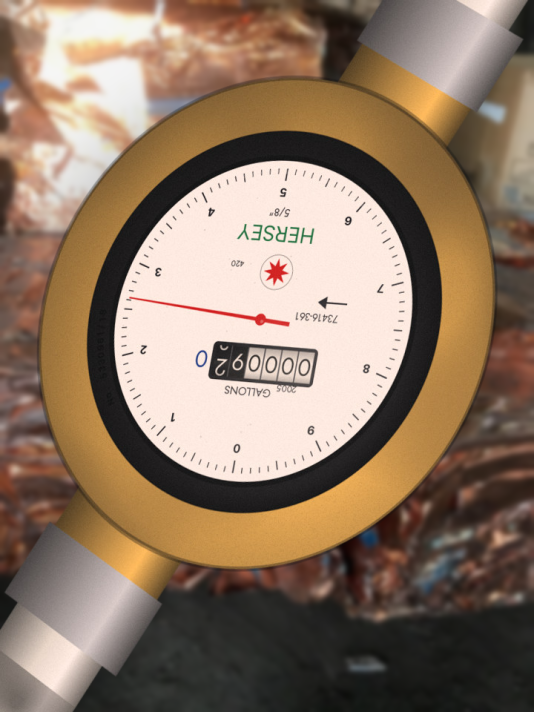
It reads 922.6 gal
